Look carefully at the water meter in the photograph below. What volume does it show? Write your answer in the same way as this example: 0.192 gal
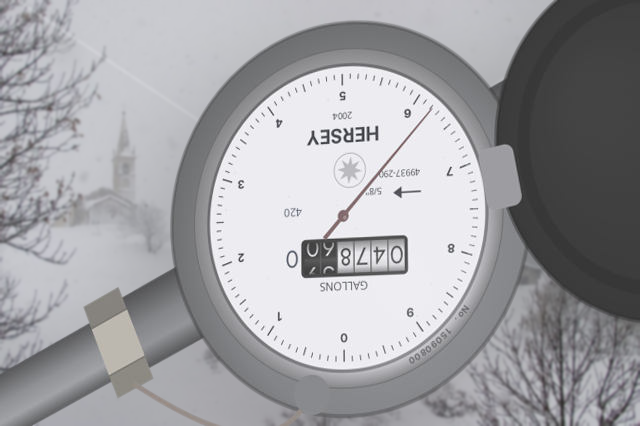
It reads 478596.2 gal
